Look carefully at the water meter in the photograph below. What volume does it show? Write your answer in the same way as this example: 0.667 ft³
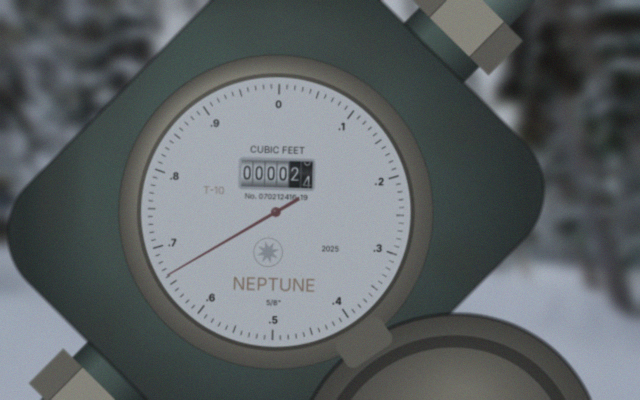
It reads 23.66 ft³
